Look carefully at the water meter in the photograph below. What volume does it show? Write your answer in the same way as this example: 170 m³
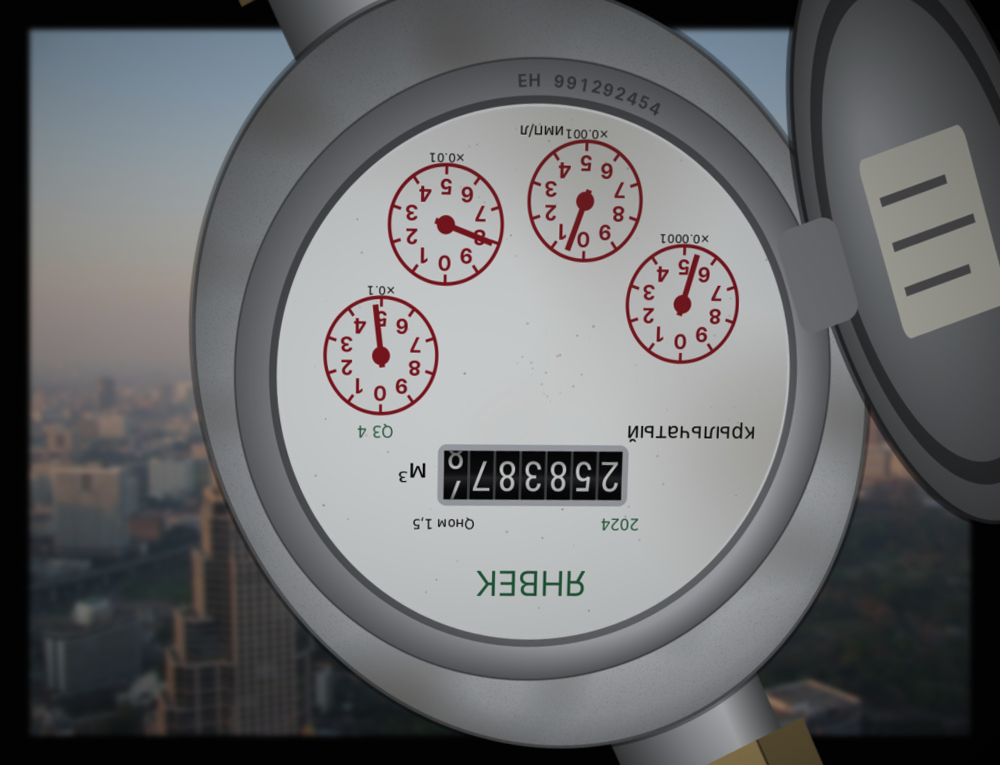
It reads 2583877.4805 m³
